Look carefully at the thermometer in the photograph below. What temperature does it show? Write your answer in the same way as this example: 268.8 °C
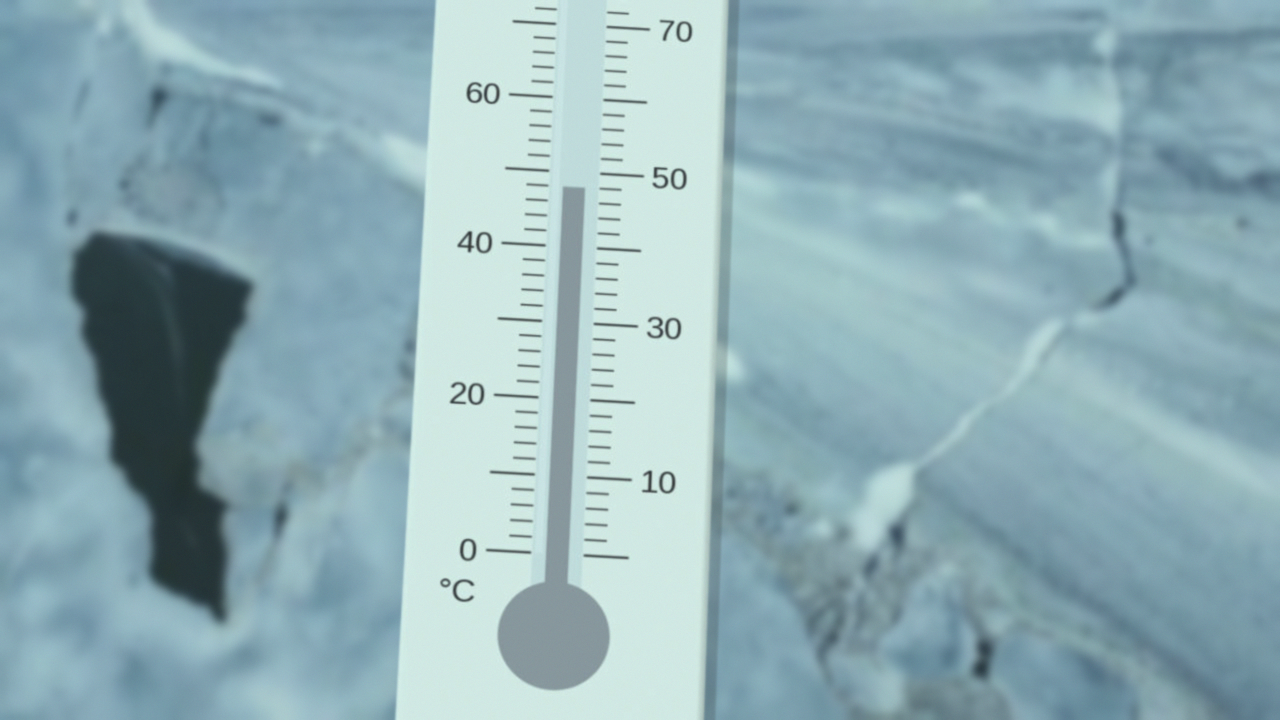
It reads 48 °C
